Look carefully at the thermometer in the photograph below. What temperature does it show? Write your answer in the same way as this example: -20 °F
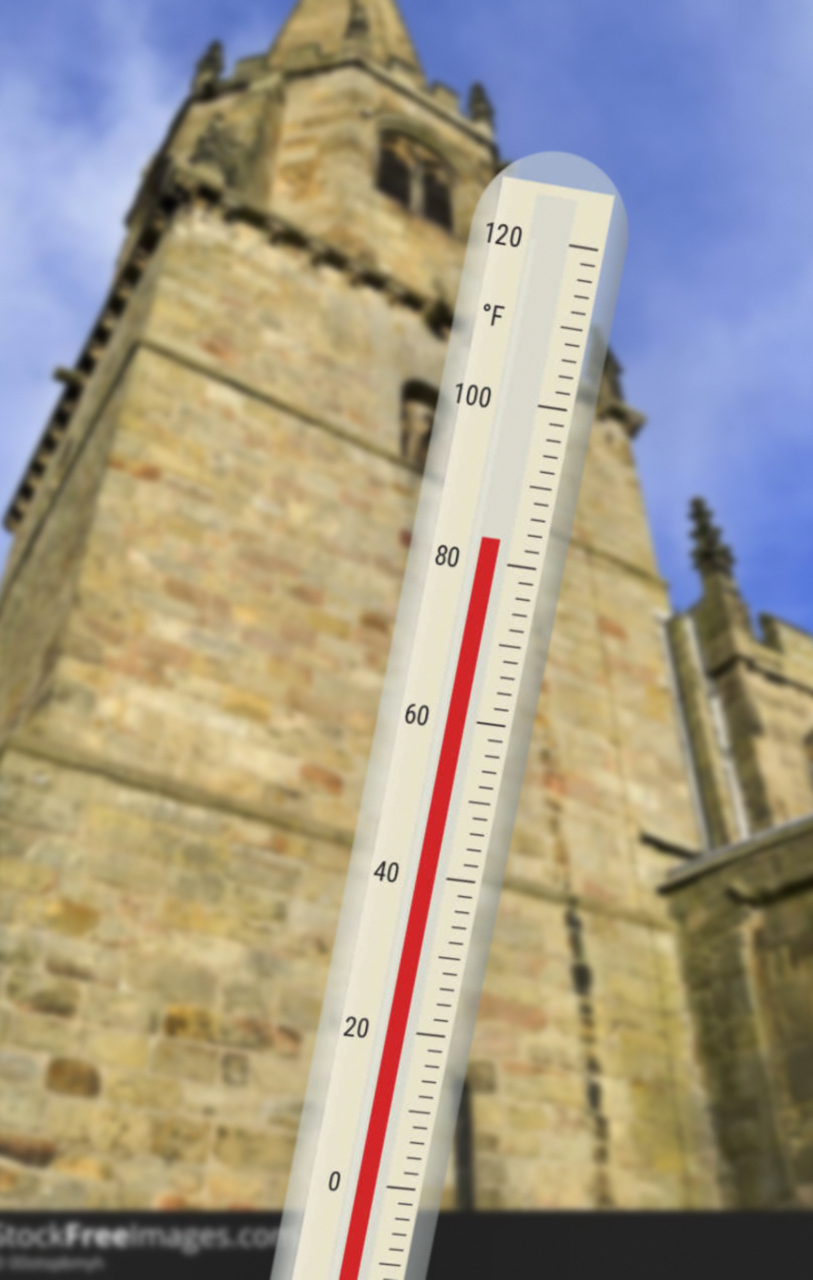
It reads 83 °F
